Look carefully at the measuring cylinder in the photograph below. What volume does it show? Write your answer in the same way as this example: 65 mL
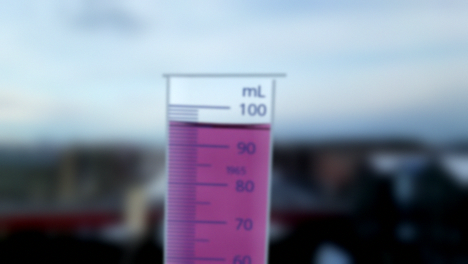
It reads 95 mL
